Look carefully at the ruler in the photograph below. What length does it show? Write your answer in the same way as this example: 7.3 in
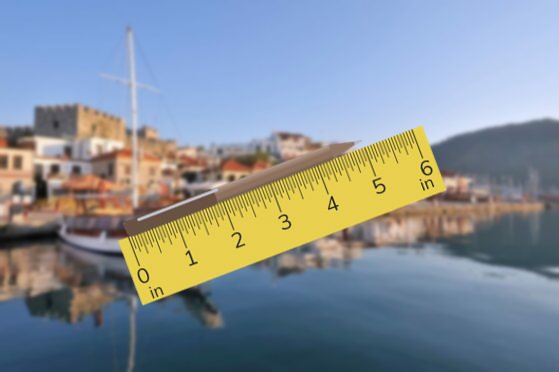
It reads 5 in
